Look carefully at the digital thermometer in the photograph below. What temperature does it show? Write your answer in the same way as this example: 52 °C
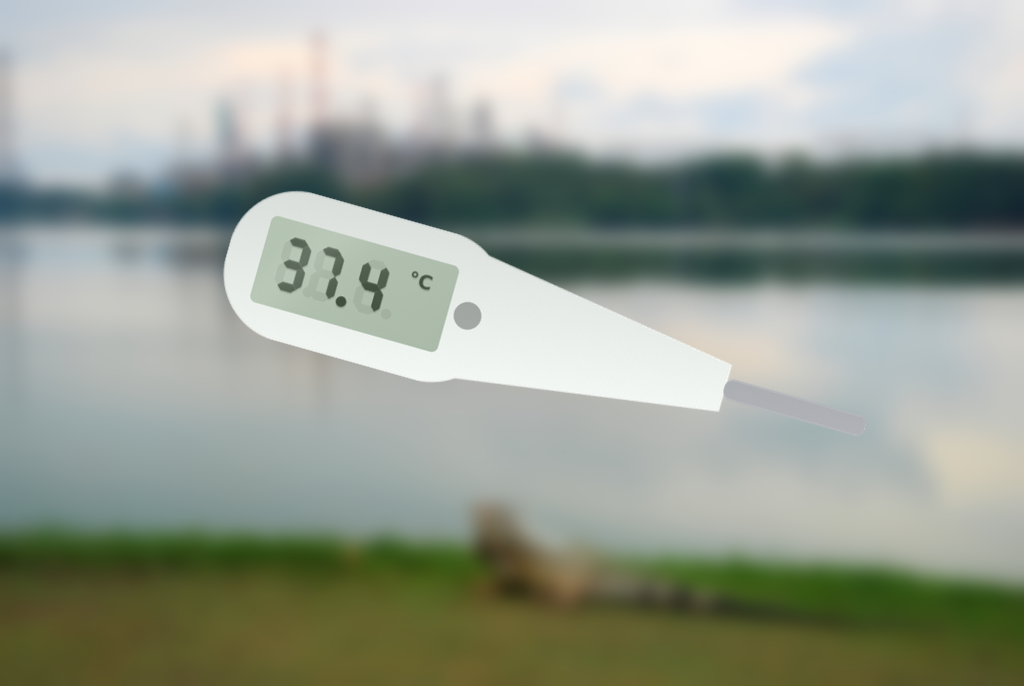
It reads 37.4 °C
